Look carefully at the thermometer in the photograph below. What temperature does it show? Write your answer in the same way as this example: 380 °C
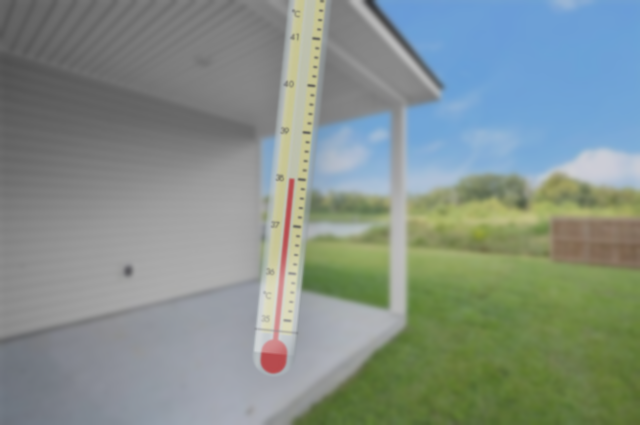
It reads 38 °C
